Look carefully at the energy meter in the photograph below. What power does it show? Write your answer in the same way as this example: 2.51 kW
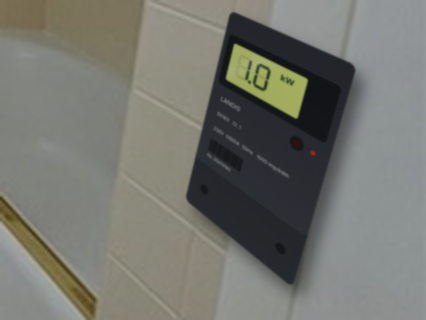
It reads 1.0 kW
